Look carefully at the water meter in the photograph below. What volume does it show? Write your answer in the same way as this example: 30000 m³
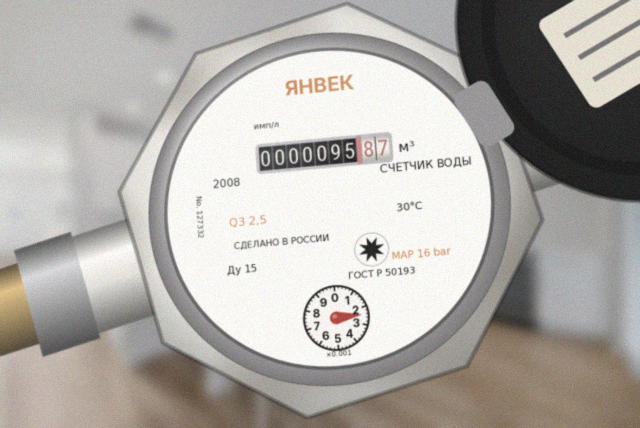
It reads 95.872 m³
